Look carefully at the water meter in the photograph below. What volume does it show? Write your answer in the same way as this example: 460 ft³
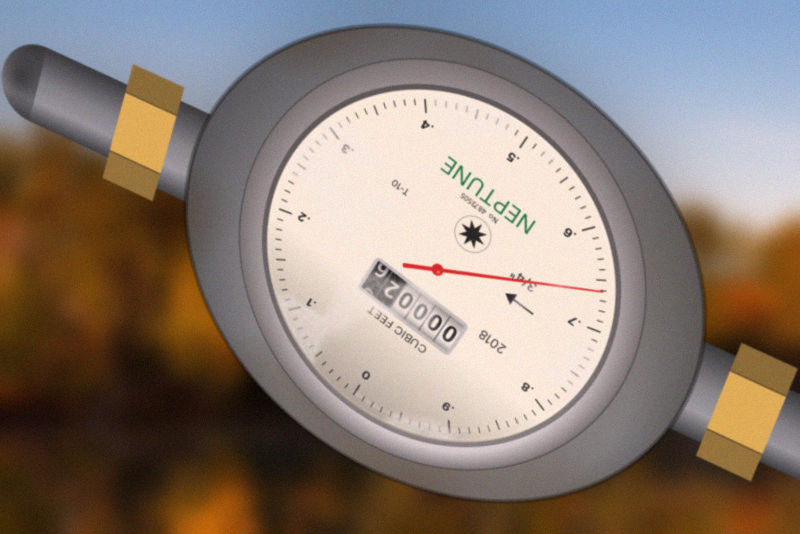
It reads 25.66 ft³
